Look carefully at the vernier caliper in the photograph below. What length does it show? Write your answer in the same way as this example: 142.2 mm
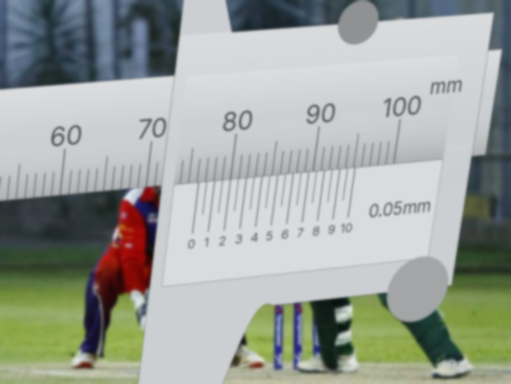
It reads 76.2 mm
